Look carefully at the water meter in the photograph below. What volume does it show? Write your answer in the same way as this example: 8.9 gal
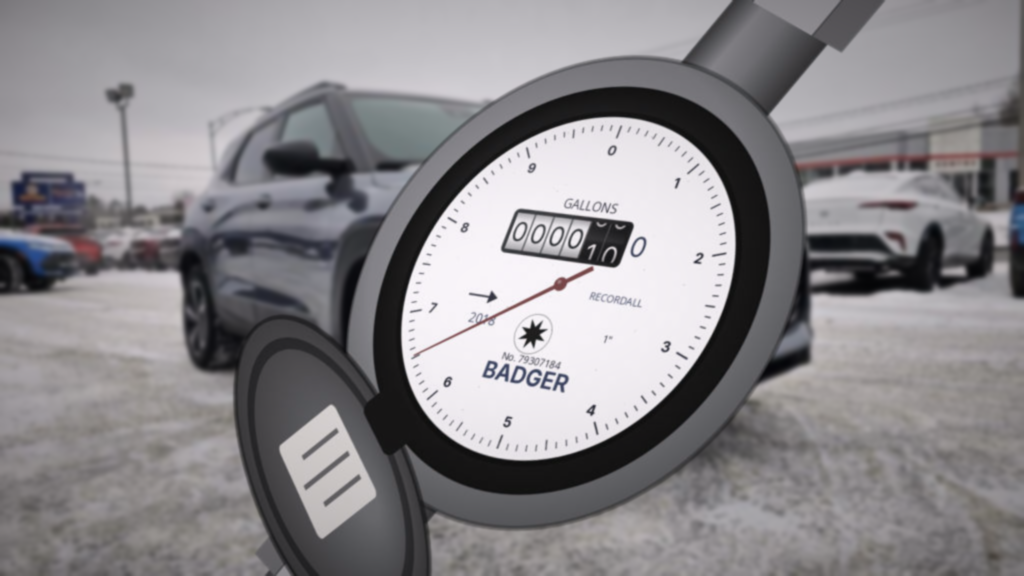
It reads 96.5 gal
